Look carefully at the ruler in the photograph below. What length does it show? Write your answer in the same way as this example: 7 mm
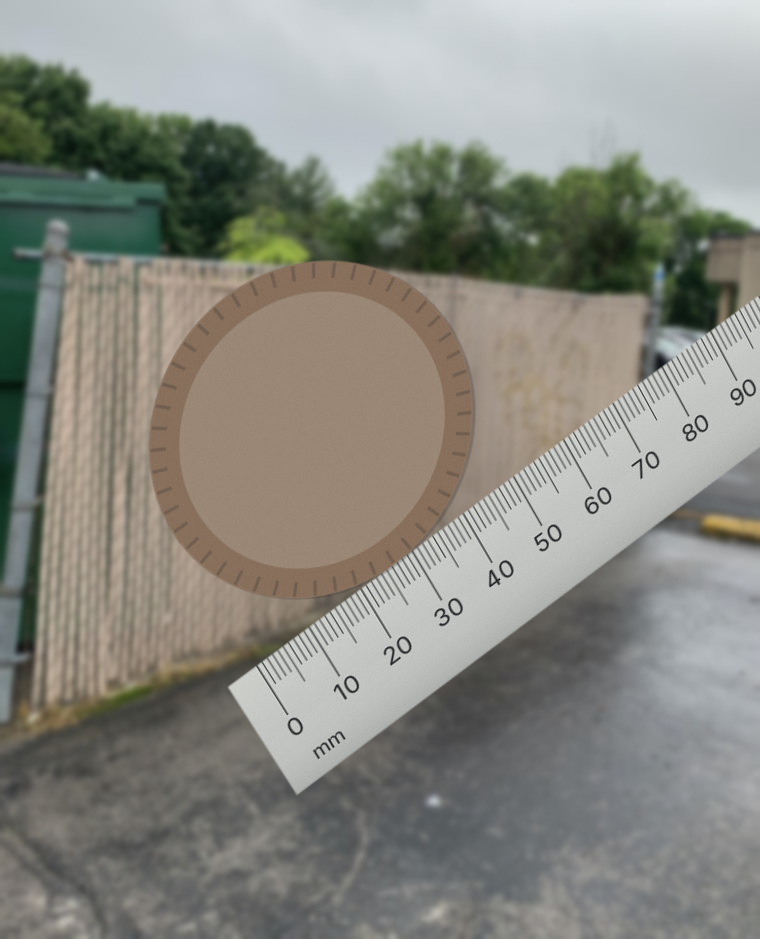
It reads 53 mm
